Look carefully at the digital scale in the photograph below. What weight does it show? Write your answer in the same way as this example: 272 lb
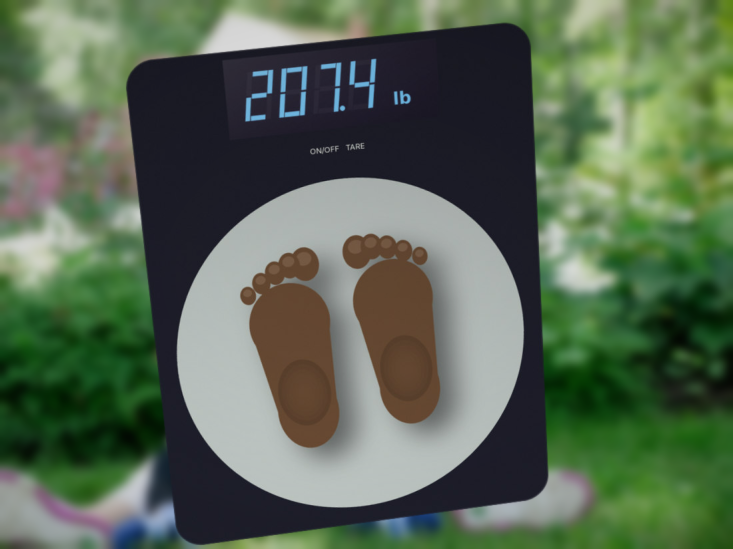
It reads 207.4 lb
